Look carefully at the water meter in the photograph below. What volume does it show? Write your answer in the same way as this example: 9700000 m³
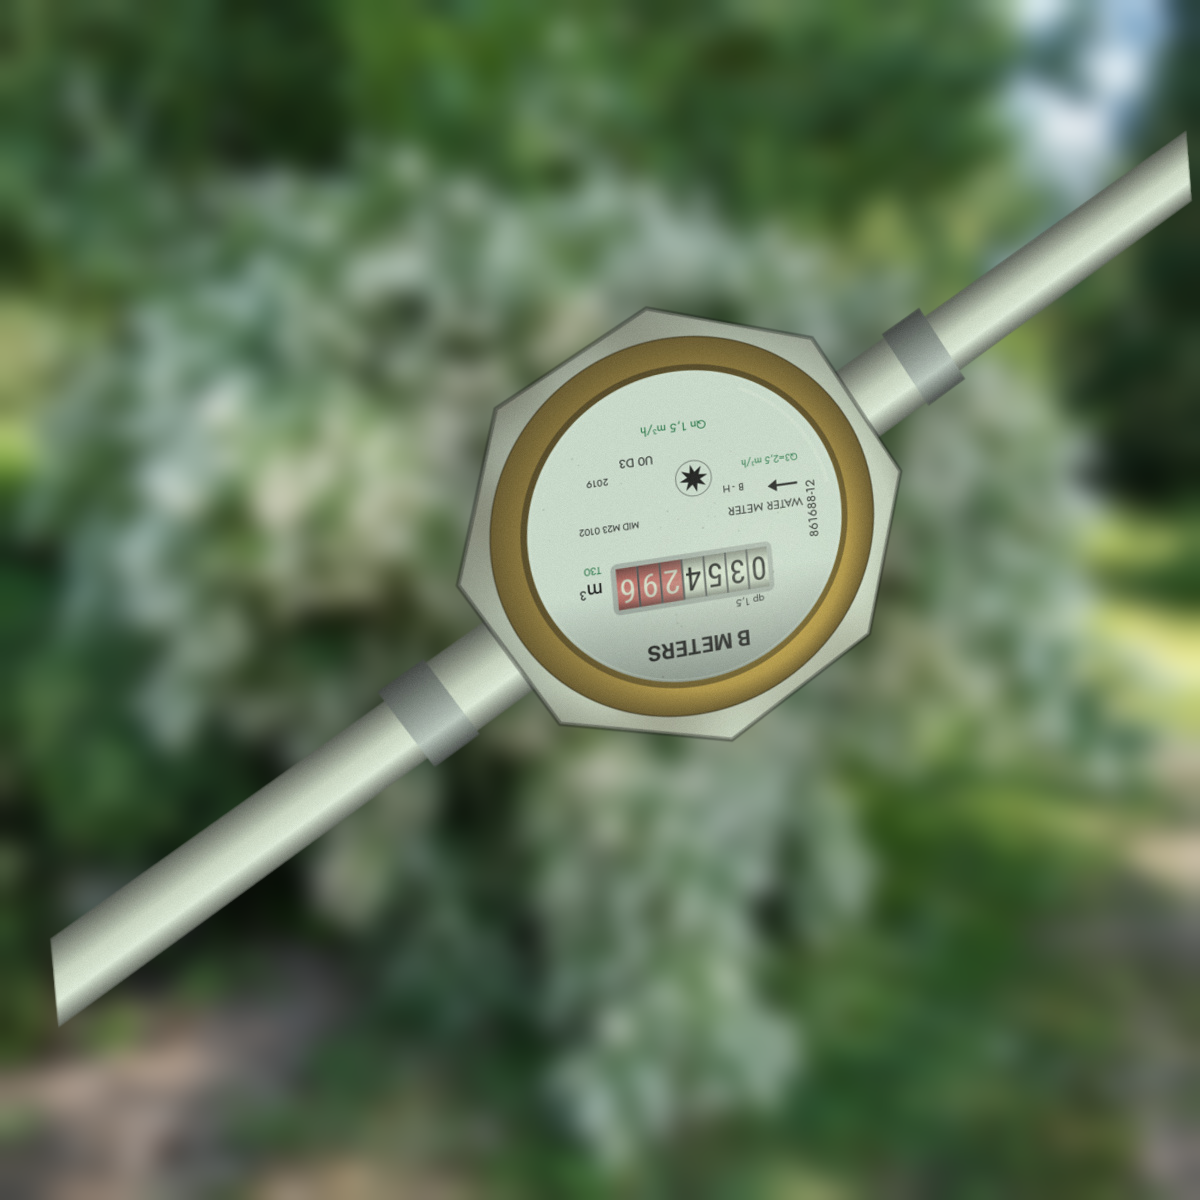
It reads 354.296 m³
